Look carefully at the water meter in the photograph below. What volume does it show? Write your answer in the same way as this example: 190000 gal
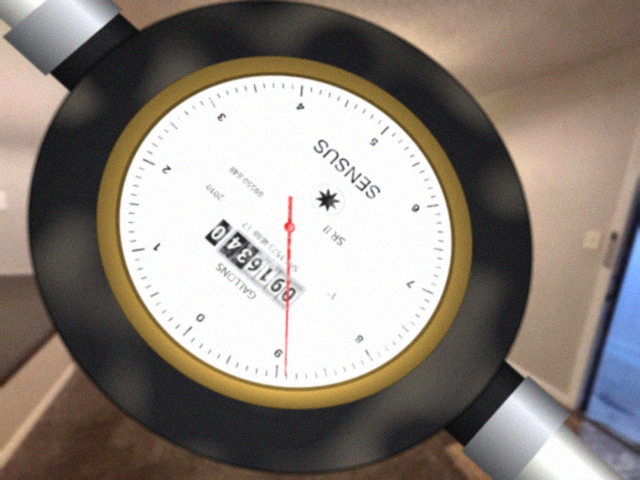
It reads 916338.9 gal
